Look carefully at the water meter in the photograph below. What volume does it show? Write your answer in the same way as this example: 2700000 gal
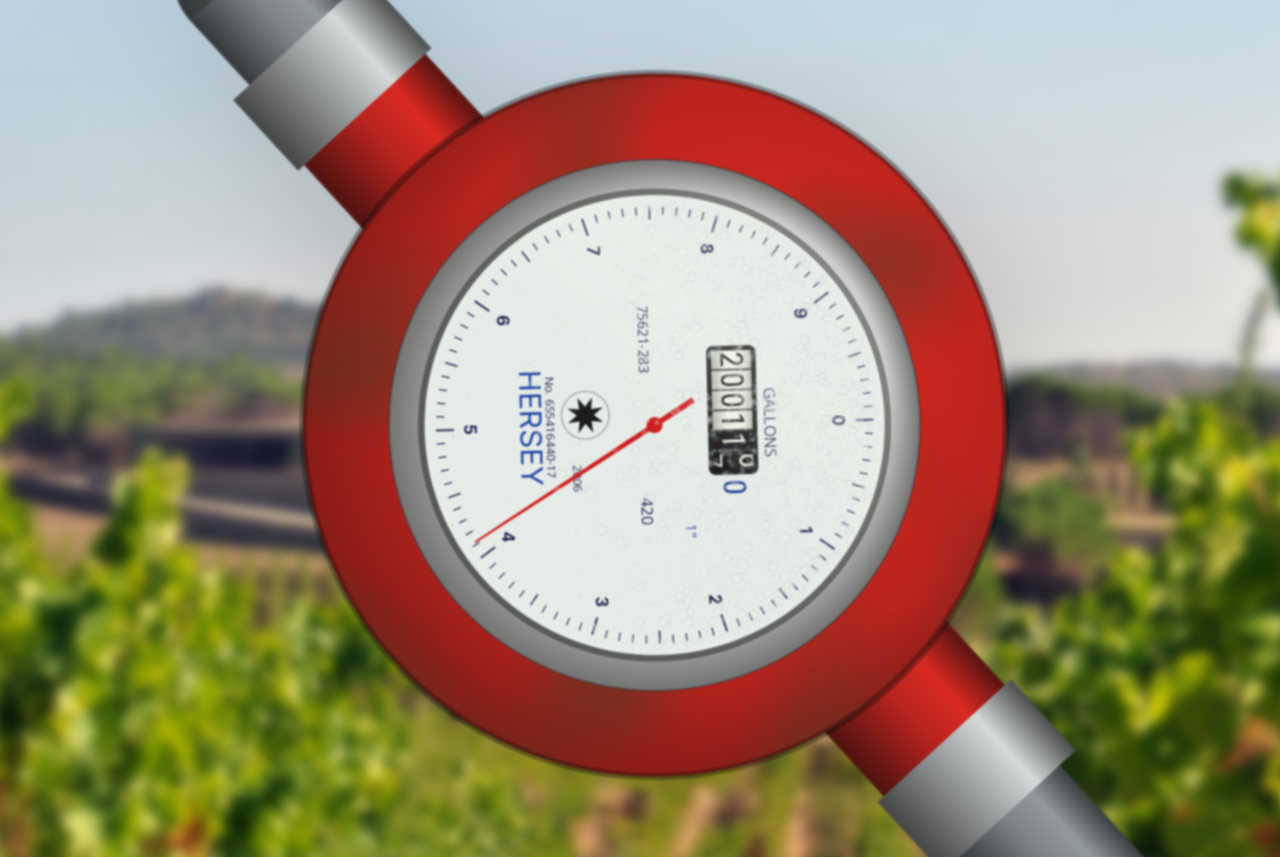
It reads 2001164.1 gal
